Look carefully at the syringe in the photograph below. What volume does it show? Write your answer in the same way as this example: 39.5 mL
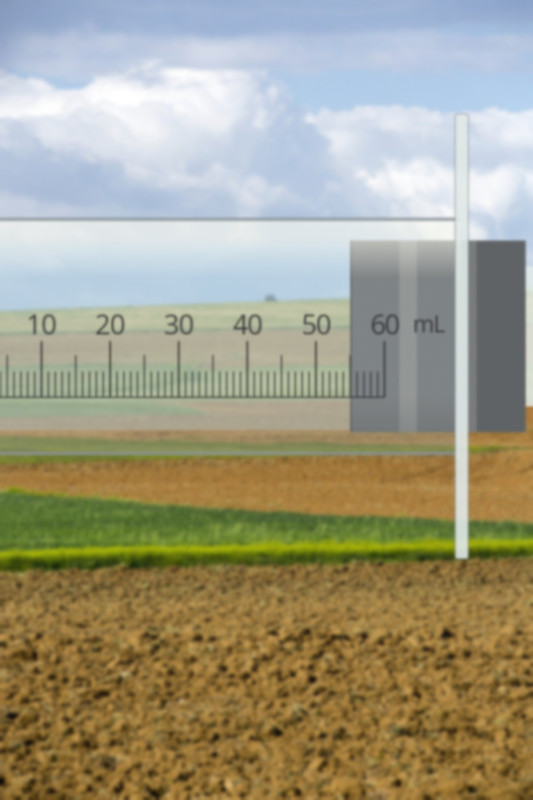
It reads 55 mL
